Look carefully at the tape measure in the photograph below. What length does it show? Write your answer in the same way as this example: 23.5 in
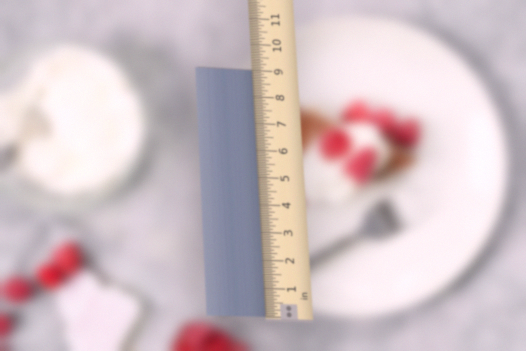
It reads 9 in
